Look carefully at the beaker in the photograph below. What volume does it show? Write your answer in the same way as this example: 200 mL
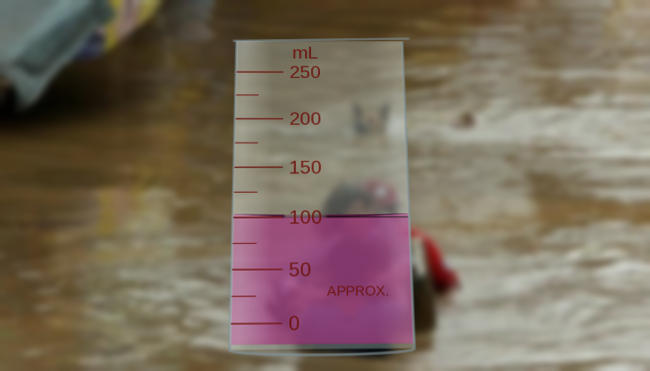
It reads 100 mL
